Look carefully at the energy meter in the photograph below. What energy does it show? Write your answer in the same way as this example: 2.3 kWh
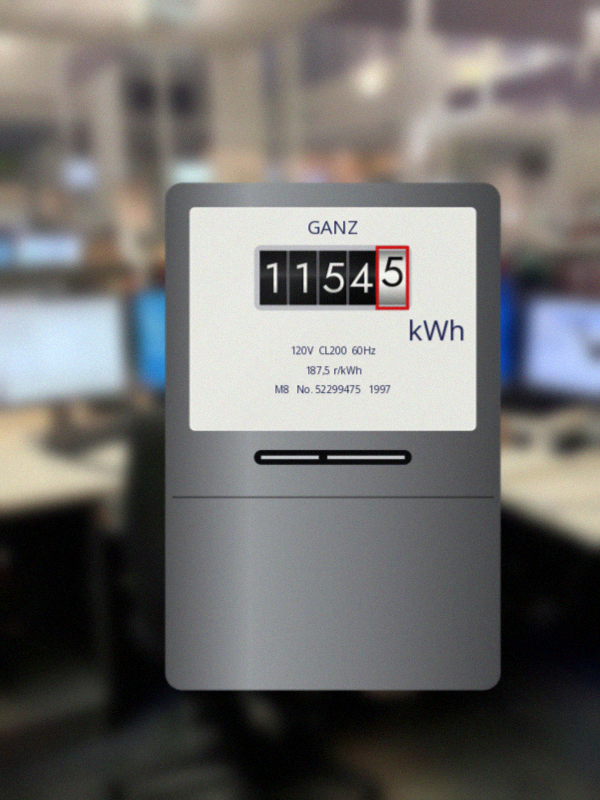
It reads 1154.5 kWh
